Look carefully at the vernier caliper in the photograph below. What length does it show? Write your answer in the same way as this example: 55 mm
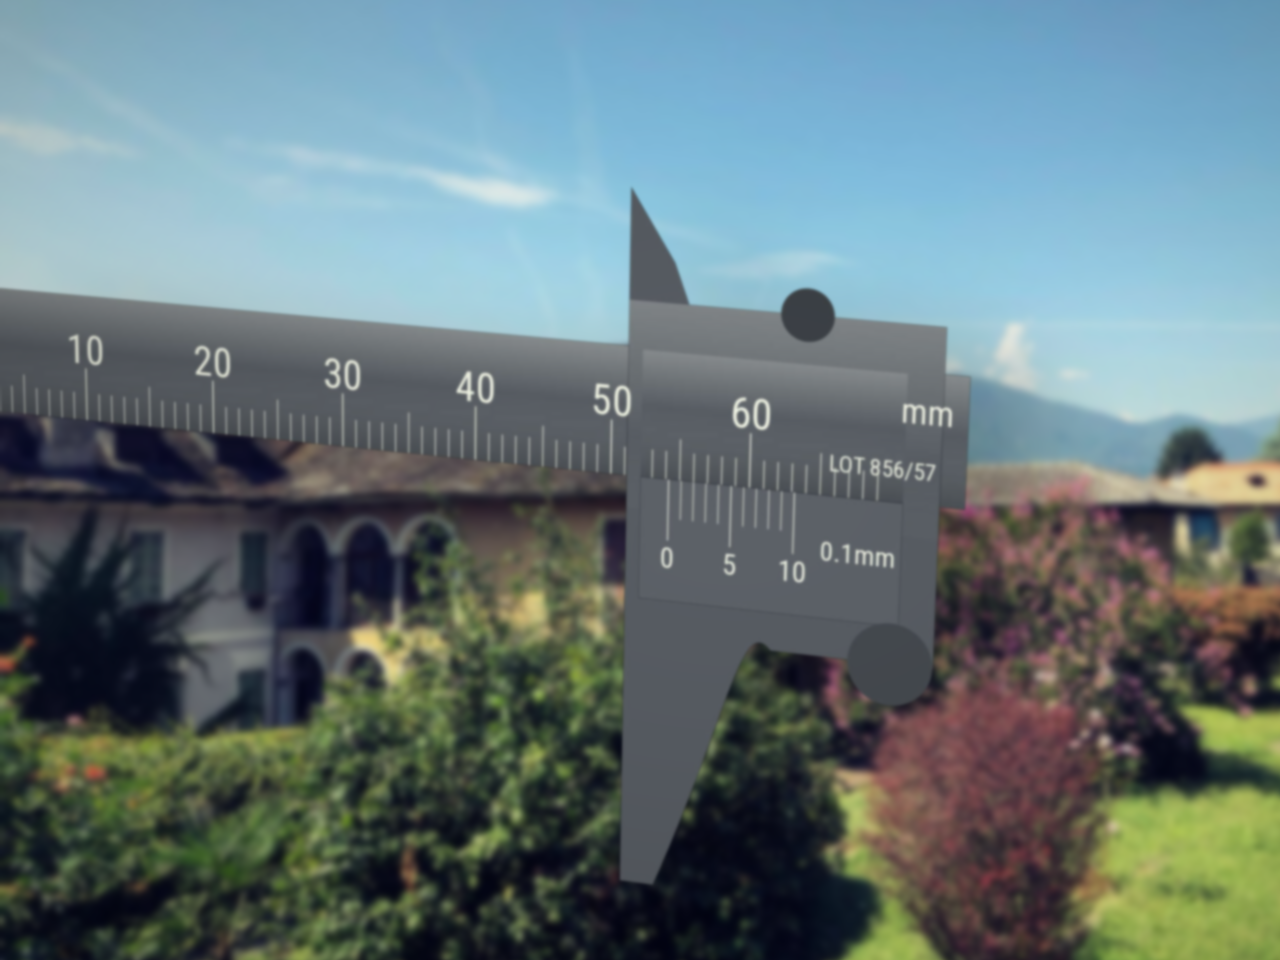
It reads 54.2 mm
